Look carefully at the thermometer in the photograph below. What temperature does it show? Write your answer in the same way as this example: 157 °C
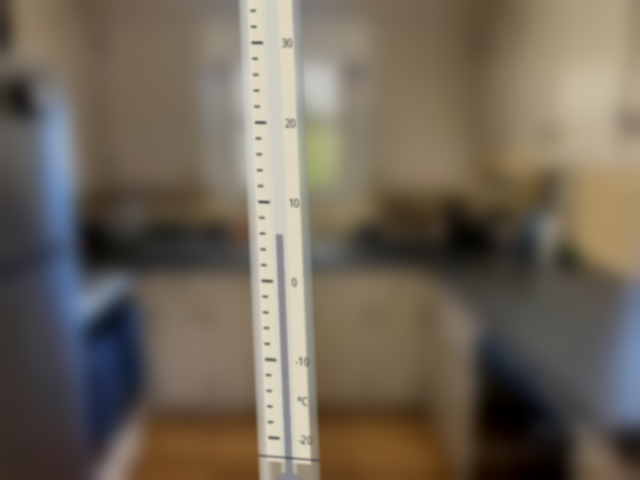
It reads 6 °C
